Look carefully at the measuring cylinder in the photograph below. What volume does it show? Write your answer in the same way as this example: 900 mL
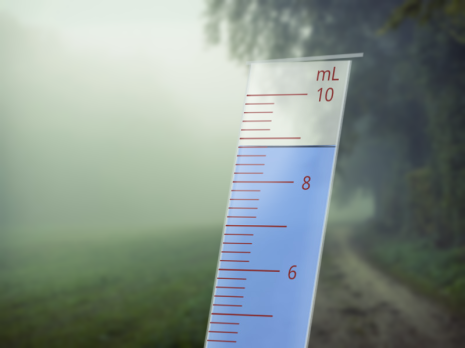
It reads 8.8 mL
